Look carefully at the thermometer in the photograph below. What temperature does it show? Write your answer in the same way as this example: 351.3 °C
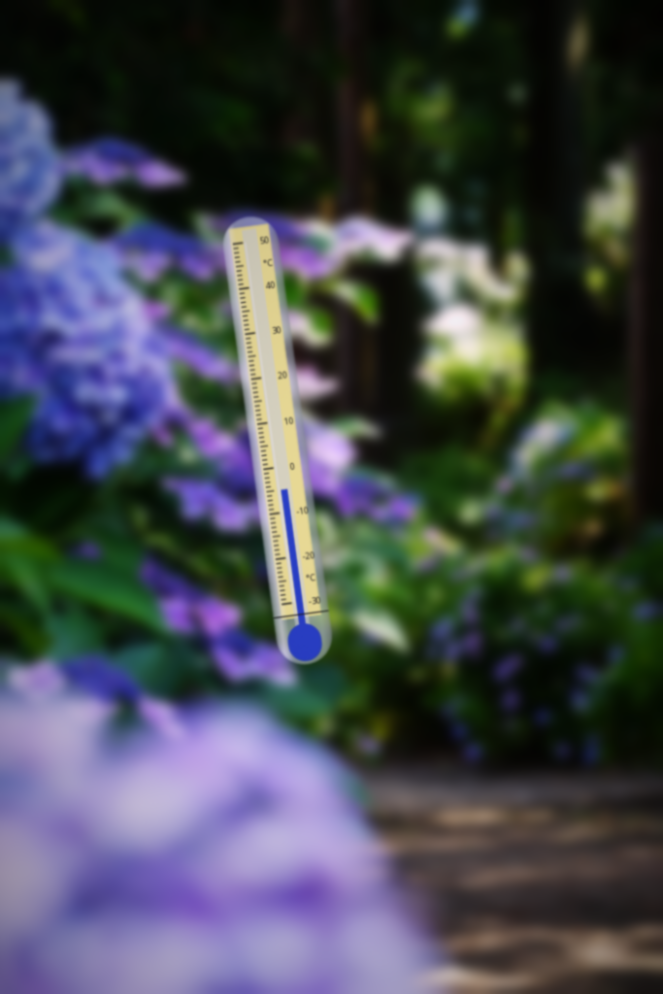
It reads -5 °C
